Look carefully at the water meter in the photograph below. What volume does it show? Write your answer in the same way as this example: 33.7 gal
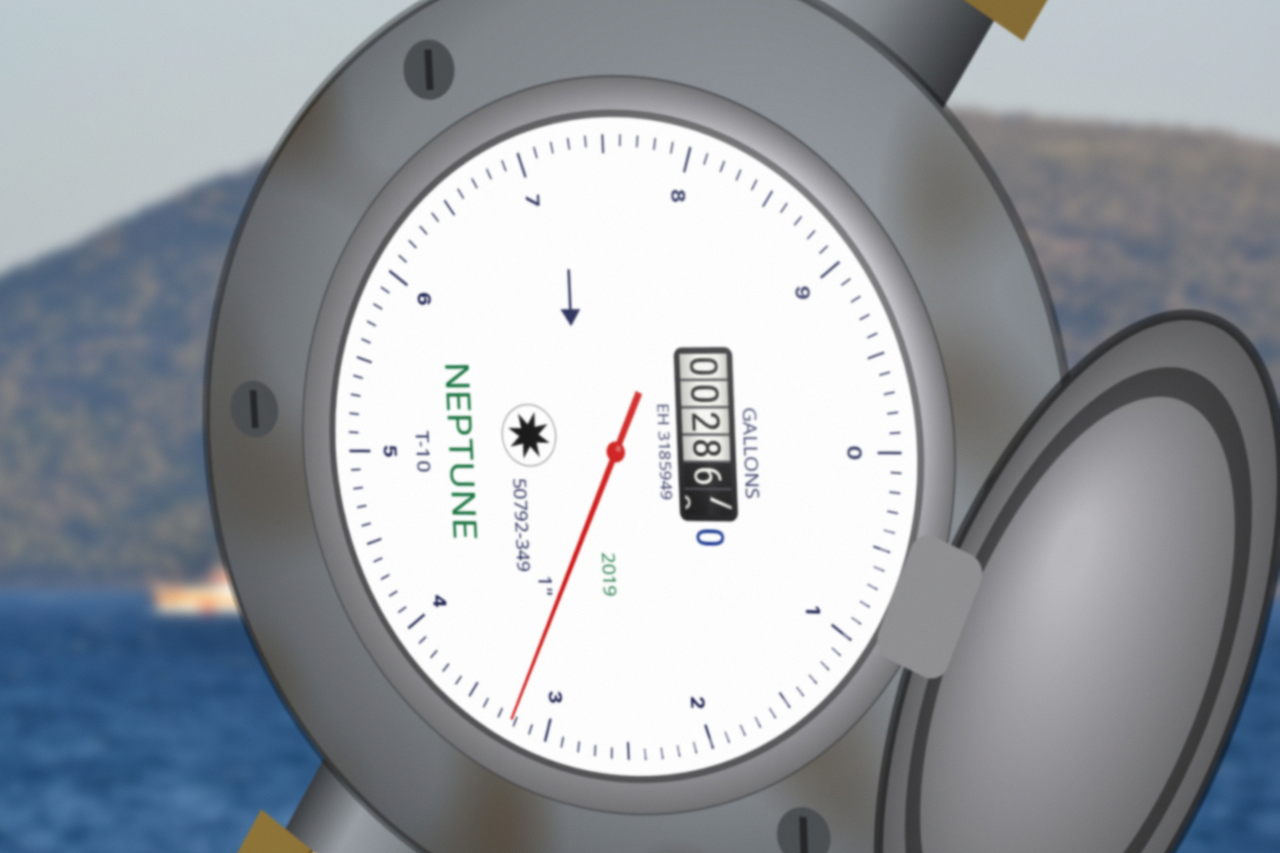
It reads 28673.2 gal
